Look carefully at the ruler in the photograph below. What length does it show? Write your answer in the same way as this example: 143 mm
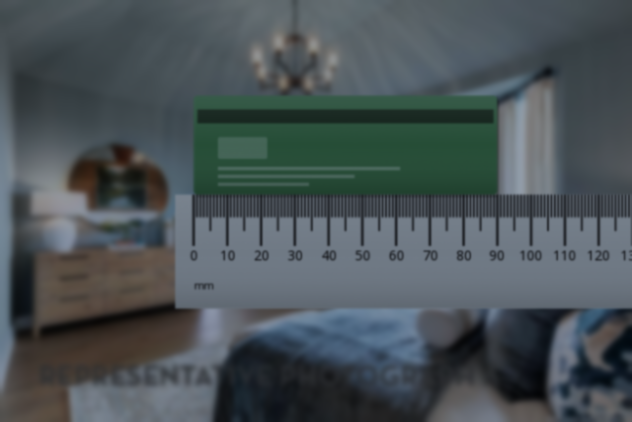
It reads 90 mm
